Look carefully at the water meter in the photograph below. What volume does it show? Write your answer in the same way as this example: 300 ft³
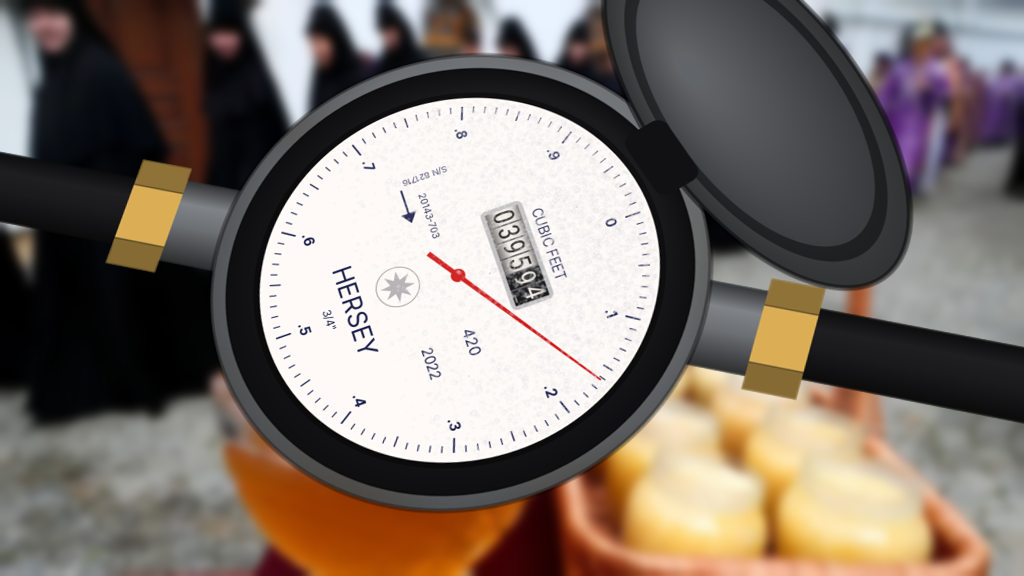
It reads 39594.16 ft³
